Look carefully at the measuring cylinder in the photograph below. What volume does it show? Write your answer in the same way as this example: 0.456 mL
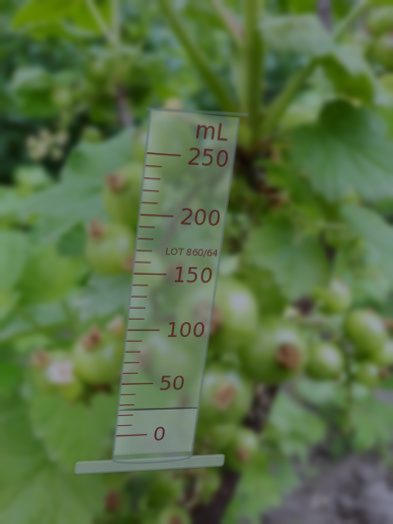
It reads 25 mL
